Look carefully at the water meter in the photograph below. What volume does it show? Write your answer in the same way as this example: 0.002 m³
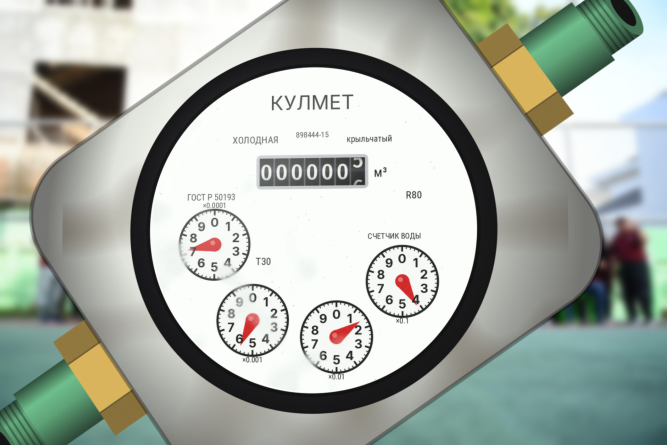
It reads 5.4157 m³
